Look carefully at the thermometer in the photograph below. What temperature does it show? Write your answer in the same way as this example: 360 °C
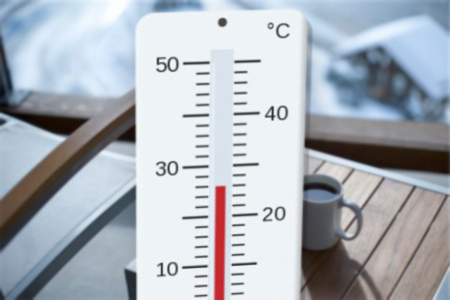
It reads 26 °C
